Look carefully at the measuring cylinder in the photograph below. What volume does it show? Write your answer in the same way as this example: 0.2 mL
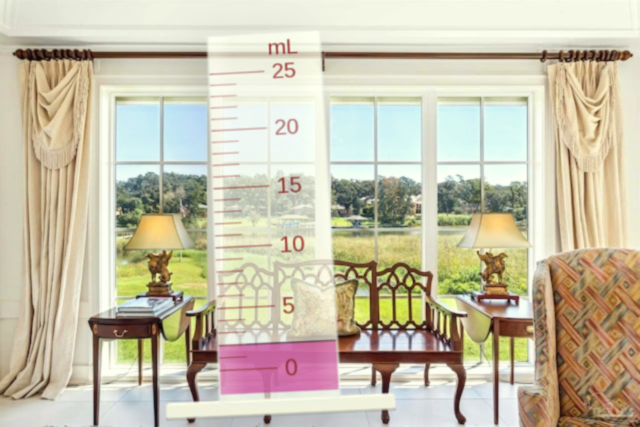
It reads 2 mL
